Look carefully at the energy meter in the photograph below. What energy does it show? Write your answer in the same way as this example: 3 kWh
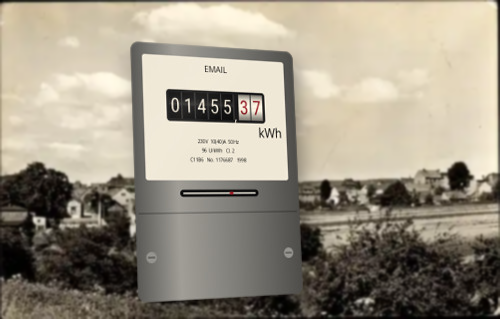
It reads 1455.37 kWh
